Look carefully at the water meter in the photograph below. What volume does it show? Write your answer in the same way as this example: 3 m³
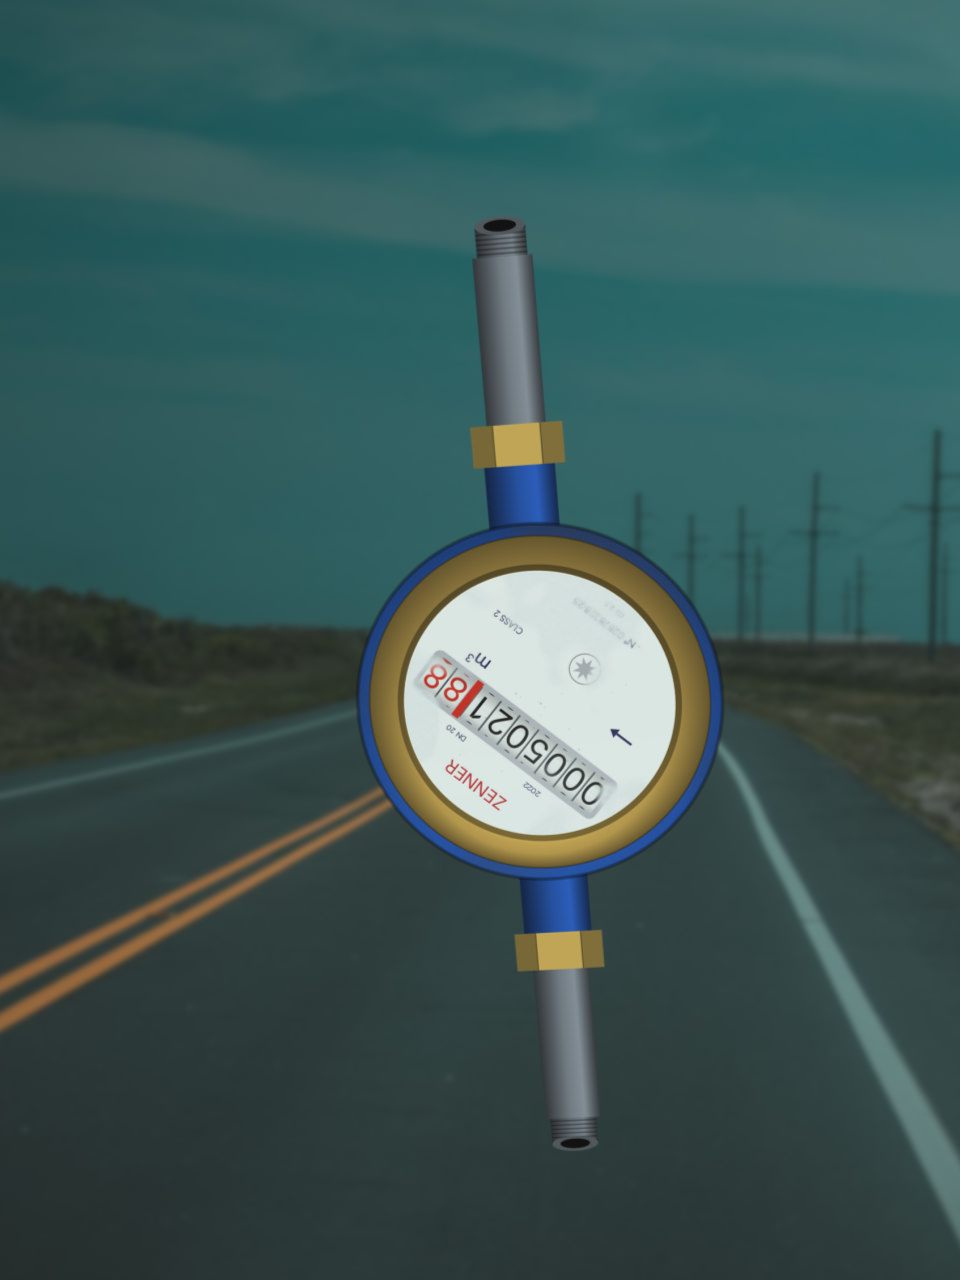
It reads 5021.88 m³
